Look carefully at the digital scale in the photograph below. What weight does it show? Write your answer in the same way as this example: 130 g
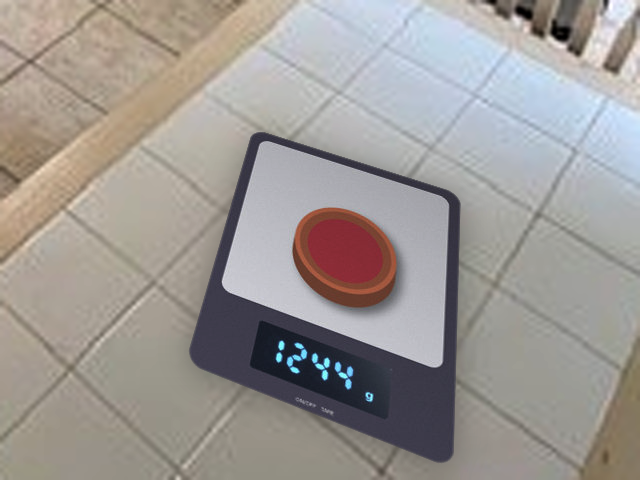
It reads 1244 g
